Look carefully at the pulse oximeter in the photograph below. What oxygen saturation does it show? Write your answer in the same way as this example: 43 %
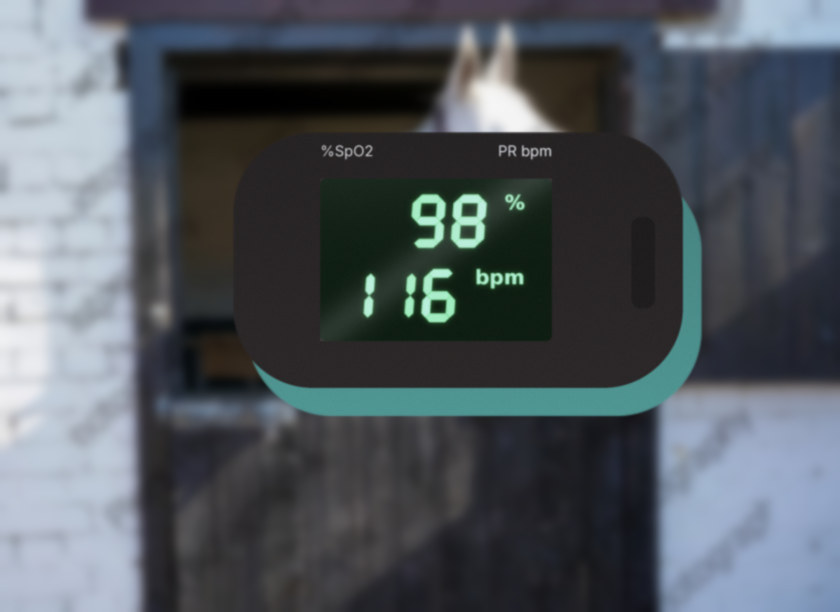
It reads 98 %
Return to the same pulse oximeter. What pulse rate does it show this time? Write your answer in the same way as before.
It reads 116 bpm
